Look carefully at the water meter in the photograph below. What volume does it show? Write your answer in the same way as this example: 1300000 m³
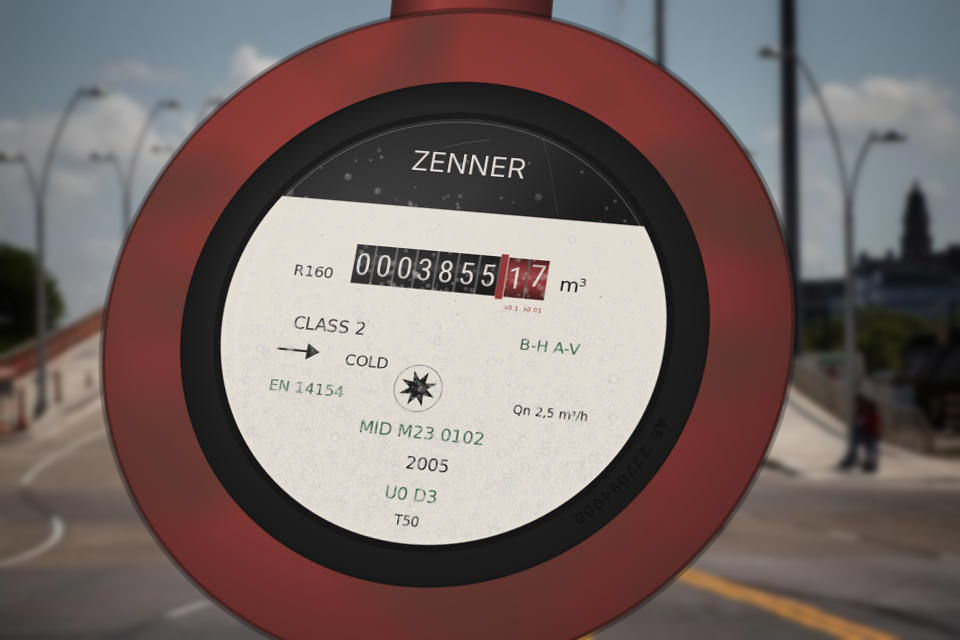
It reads 3855.17 m³
